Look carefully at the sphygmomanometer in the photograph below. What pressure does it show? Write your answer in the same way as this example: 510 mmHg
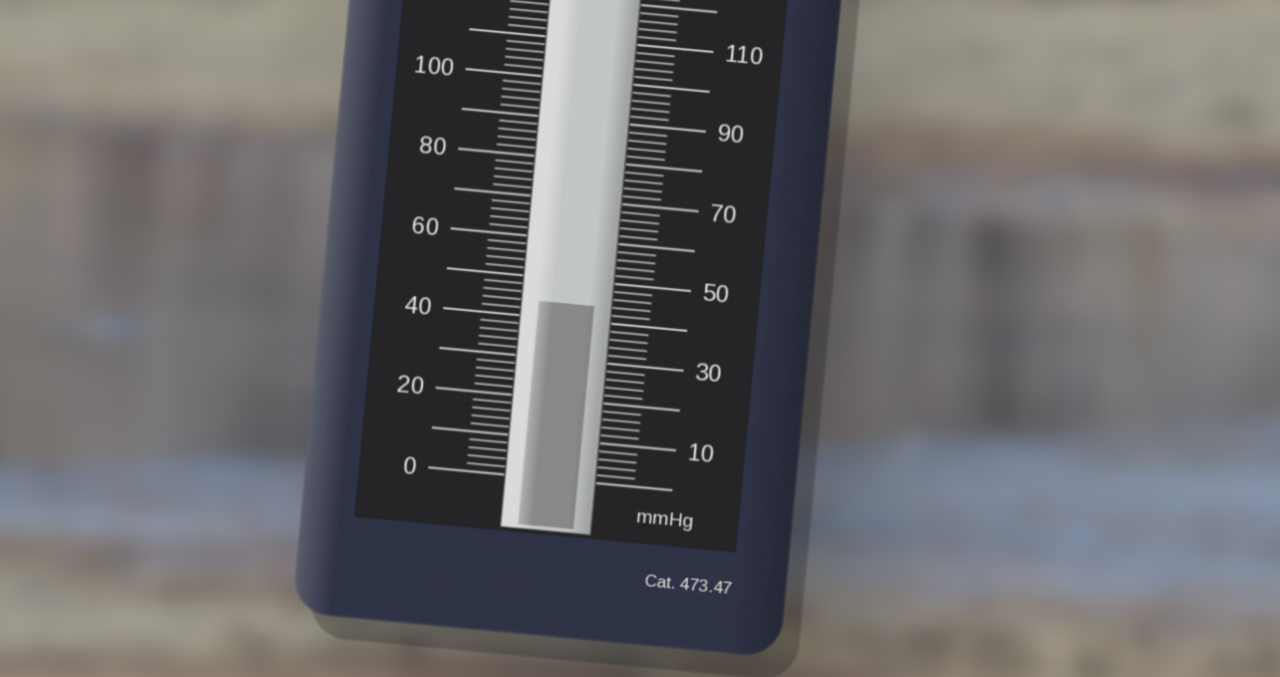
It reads 44 mmHg
